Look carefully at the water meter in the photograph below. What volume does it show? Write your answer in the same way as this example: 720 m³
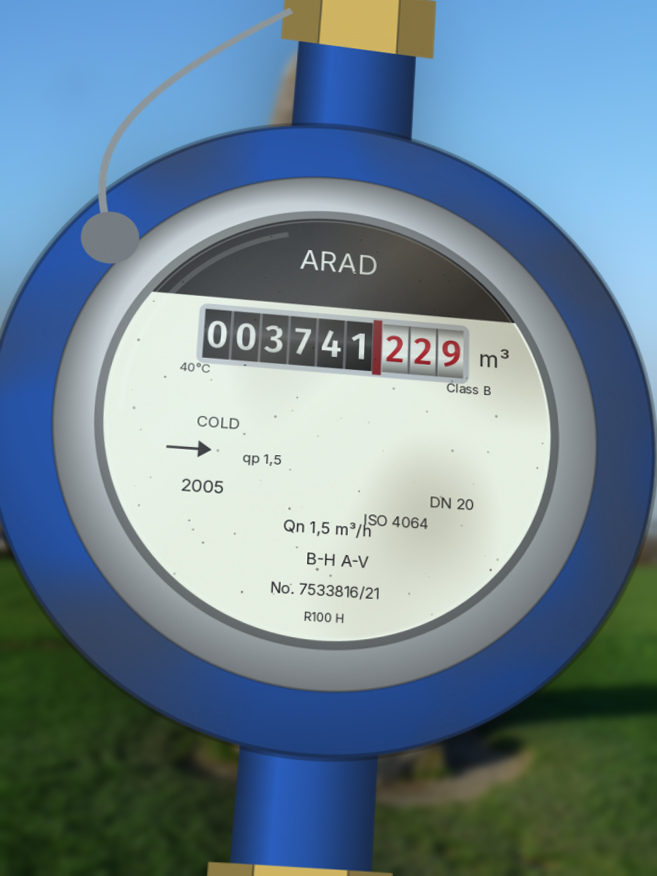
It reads 3741.229 m³
